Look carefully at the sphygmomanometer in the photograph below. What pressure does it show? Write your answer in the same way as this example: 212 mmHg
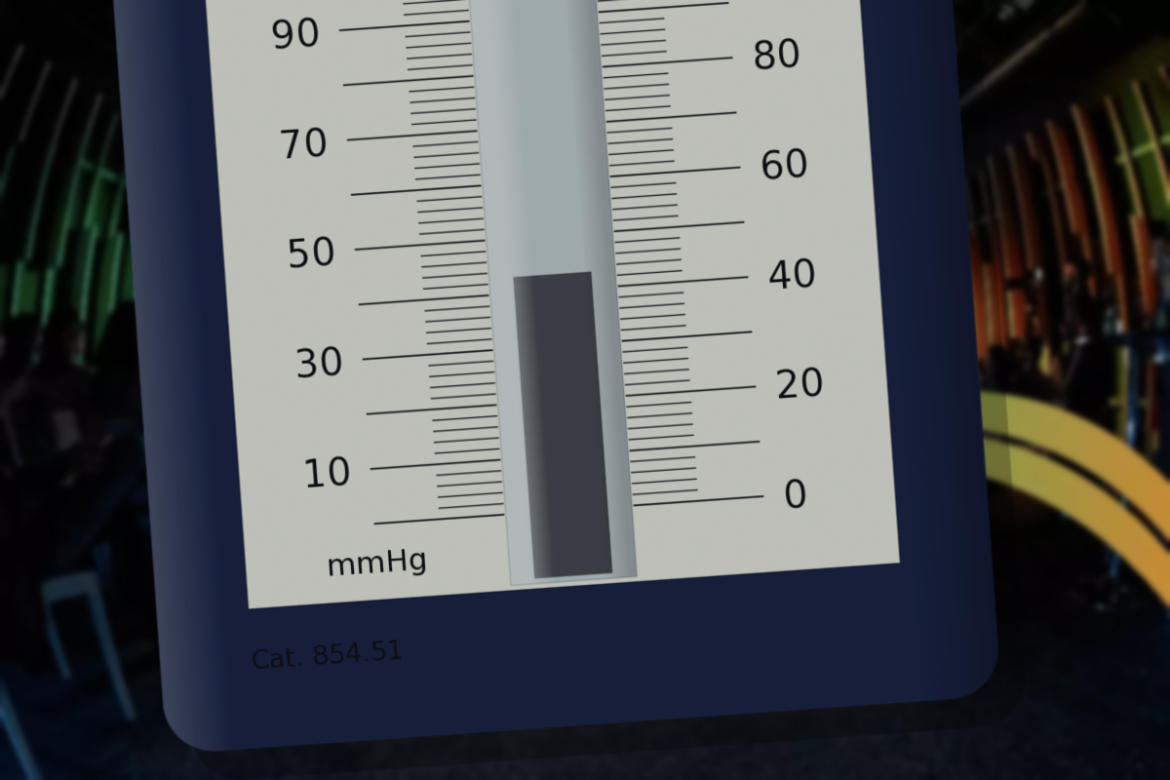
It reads 43 mmHg
